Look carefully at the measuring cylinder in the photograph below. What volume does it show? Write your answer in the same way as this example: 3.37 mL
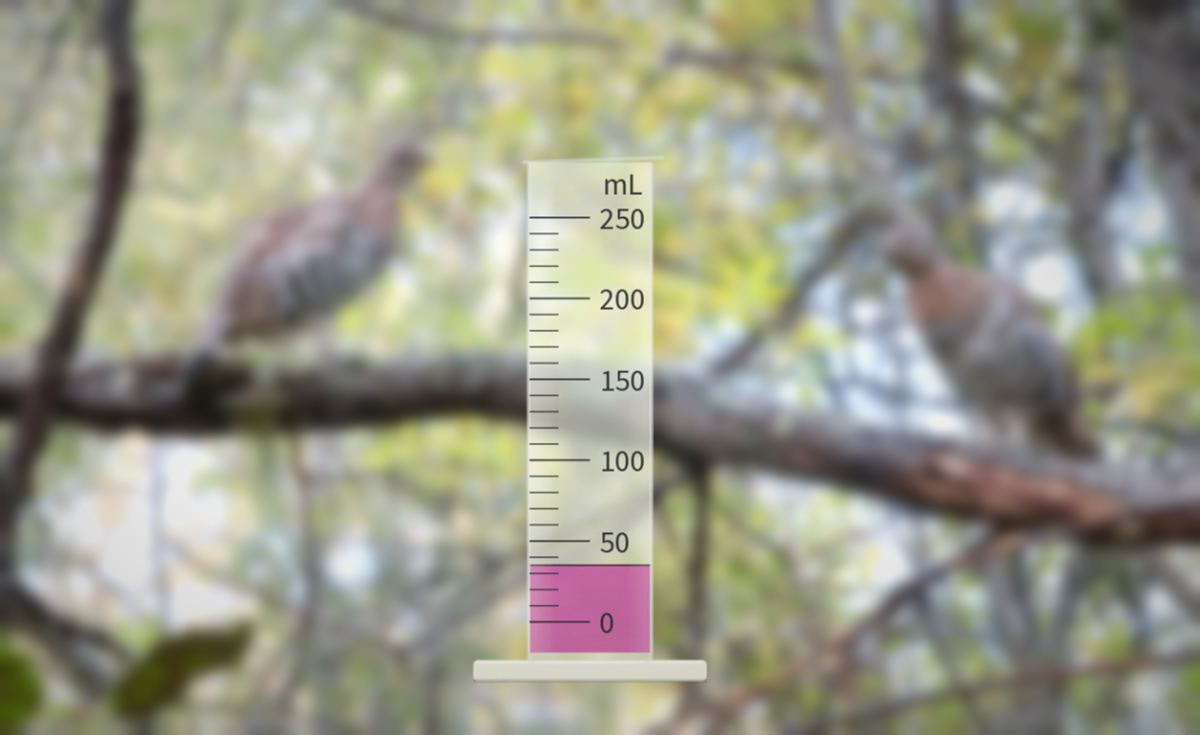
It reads 35 mL
